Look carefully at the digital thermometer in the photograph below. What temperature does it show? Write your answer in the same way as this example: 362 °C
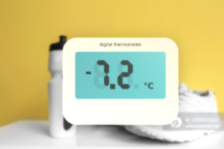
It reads -7.2 °C
